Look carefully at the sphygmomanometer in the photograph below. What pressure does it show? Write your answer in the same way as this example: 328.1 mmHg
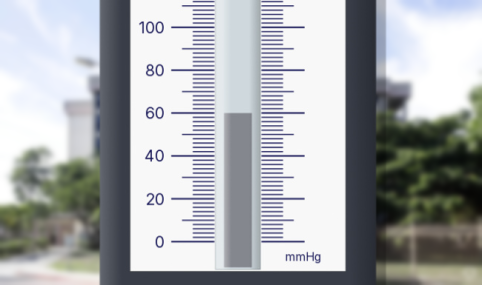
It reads 60 mmHg
